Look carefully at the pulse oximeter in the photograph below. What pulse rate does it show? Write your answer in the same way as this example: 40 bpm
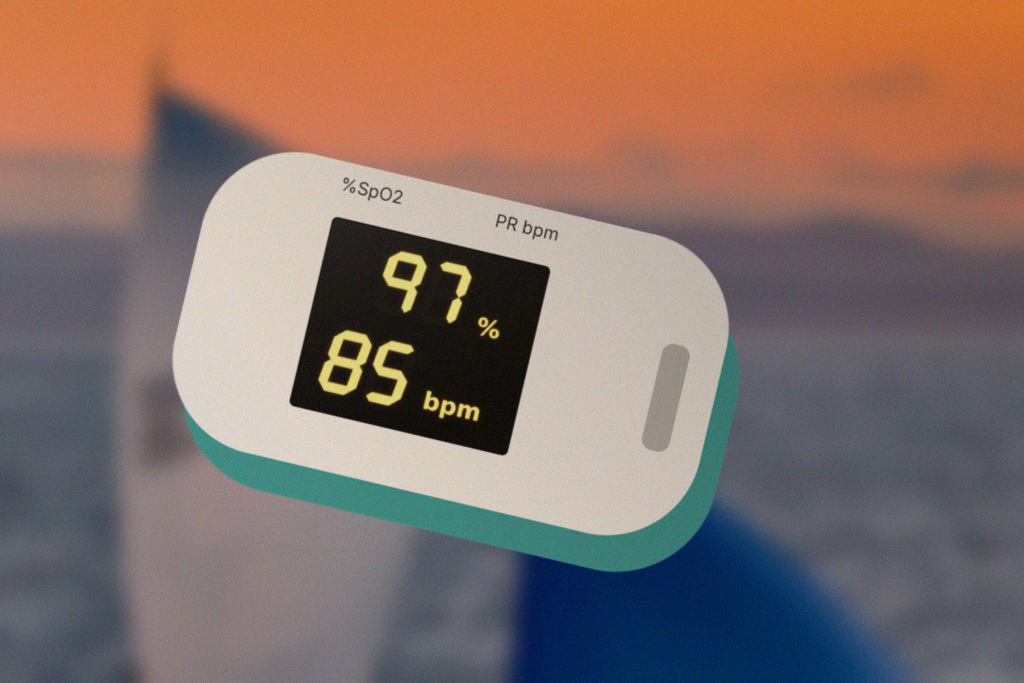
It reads 85 bpm
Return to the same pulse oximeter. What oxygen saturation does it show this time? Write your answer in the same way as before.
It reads 97 %
